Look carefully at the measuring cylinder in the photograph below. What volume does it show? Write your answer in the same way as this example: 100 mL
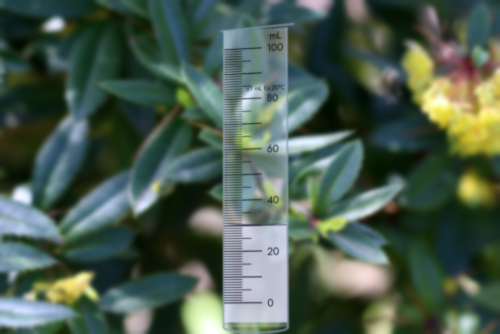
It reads 30 mL
